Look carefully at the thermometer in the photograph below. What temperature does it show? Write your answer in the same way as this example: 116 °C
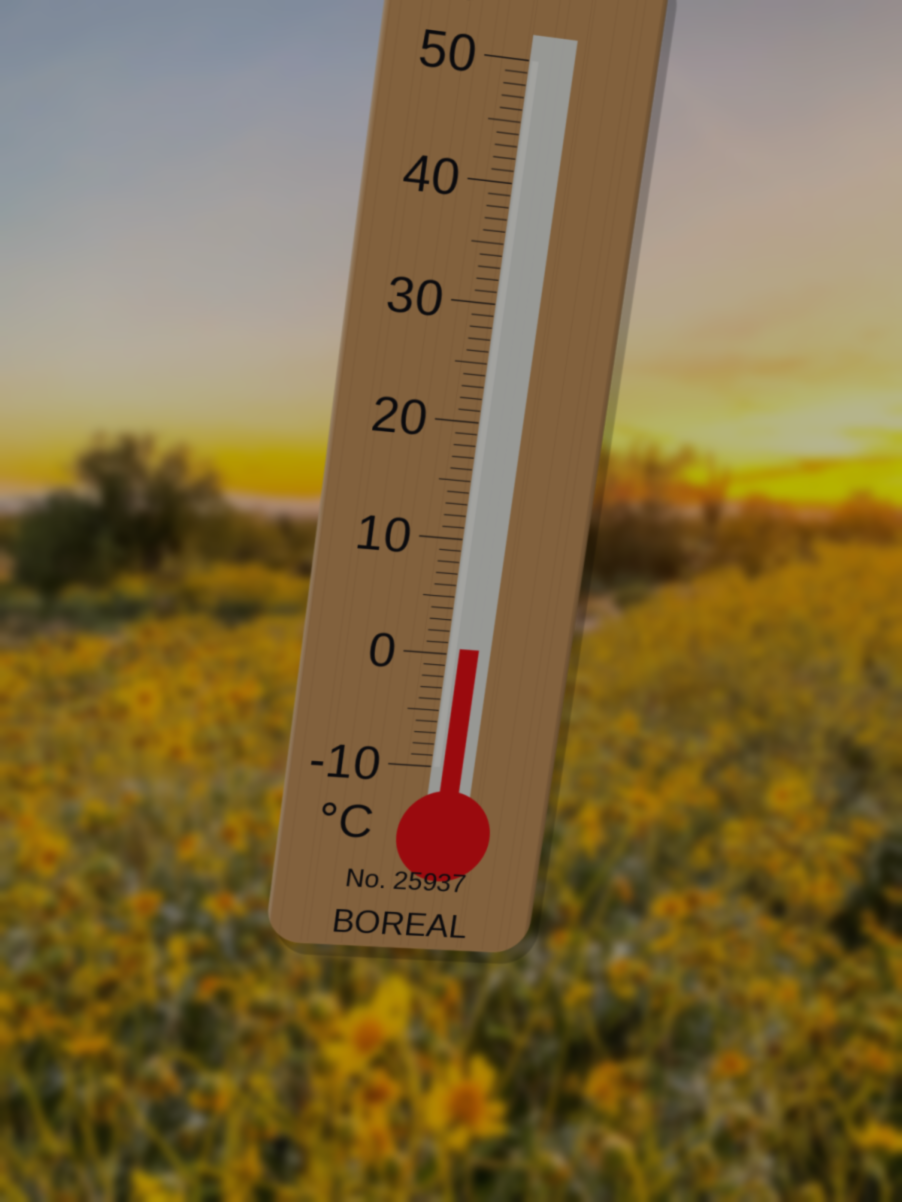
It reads 0.5 °C
